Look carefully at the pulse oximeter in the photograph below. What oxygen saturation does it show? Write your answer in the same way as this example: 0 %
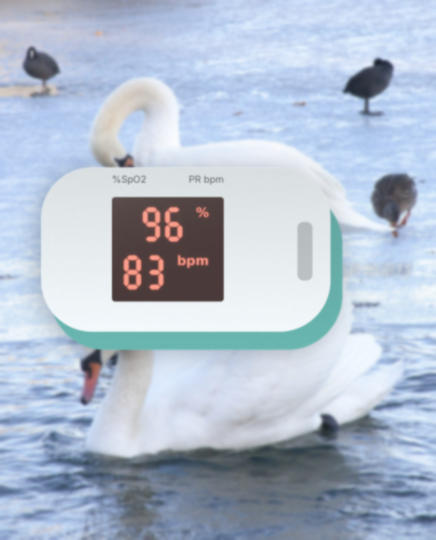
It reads 96 %
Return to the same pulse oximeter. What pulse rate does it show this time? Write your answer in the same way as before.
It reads 83 bpm
